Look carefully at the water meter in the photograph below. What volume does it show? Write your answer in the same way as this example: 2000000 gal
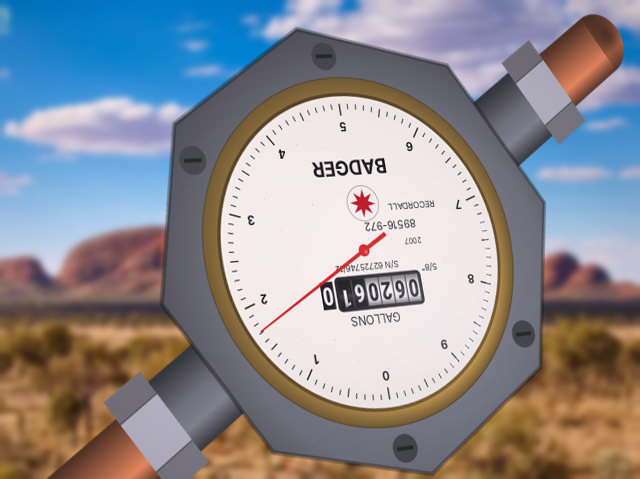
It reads 620611.7 gal
